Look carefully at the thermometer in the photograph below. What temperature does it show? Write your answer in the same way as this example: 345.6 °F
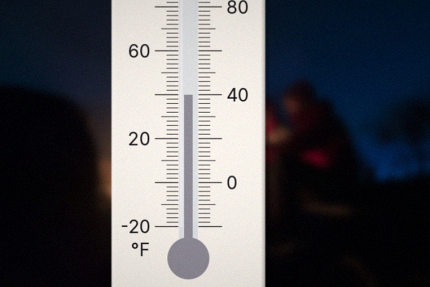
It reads 40 °F
